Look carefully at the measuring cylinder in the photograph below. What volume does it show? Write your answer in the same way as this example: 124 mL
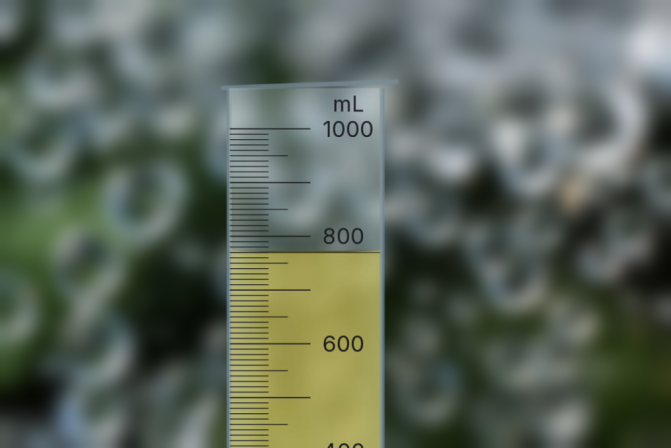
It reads 770 mL
